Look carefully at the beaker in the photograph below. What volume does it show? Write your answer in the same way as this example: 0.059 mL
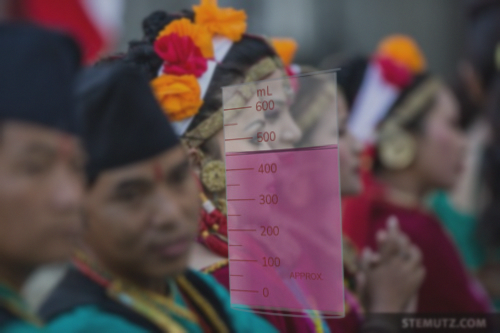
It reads 450 mL
